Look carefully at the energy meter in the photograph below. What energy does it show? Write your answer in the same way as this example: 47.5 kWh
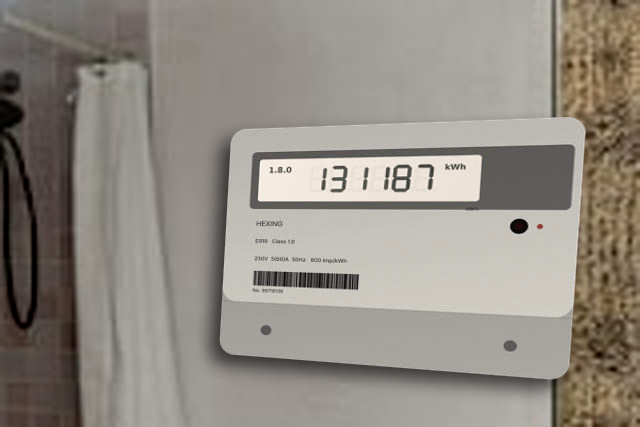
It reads 131187 kWh
